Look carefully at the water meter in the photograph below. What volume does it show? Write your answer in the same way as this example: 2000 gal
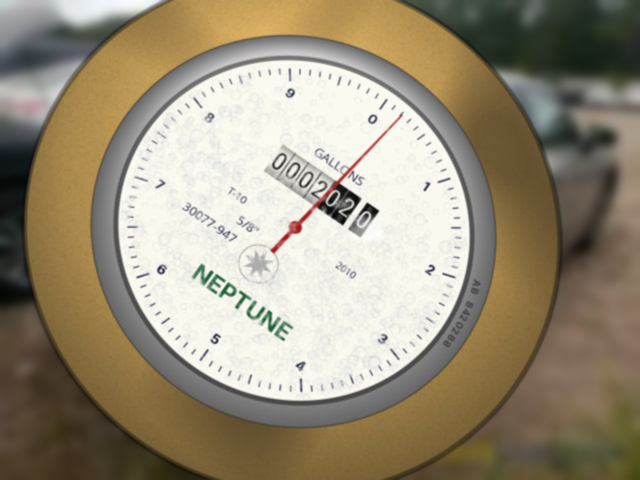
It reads 2020.2 gal
